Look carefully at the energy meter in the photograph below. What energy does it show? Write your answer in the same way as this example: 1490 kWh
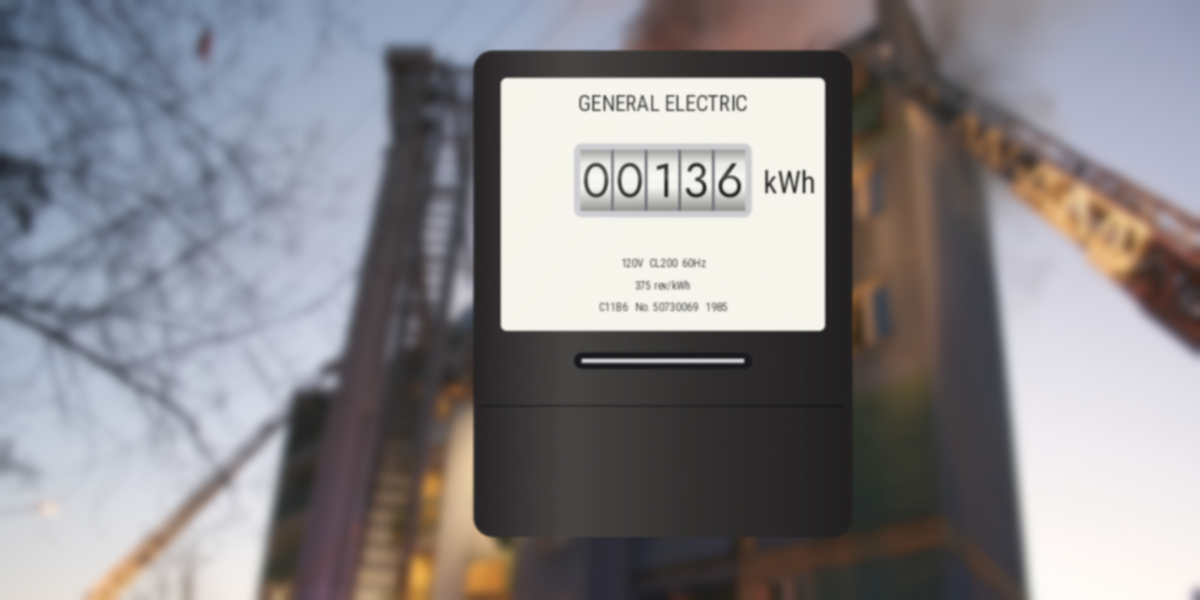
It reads 136 kWh
